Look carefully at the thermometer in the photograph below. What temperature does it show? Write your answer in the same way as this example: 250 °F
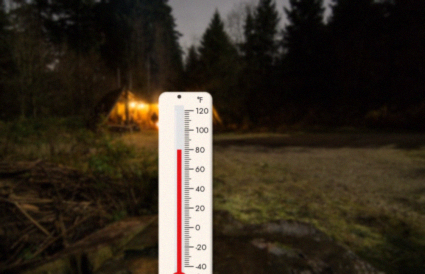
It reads 80 °F
